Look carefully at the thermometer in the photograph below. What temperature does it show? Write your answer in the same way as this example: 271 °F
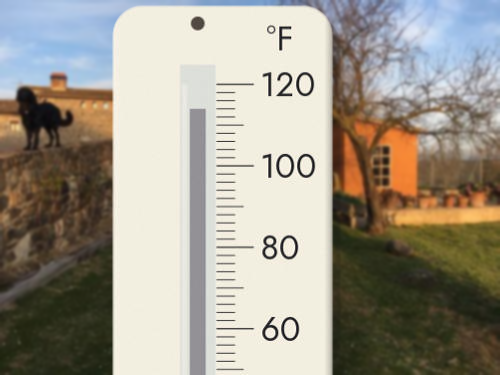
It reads 114 °F
